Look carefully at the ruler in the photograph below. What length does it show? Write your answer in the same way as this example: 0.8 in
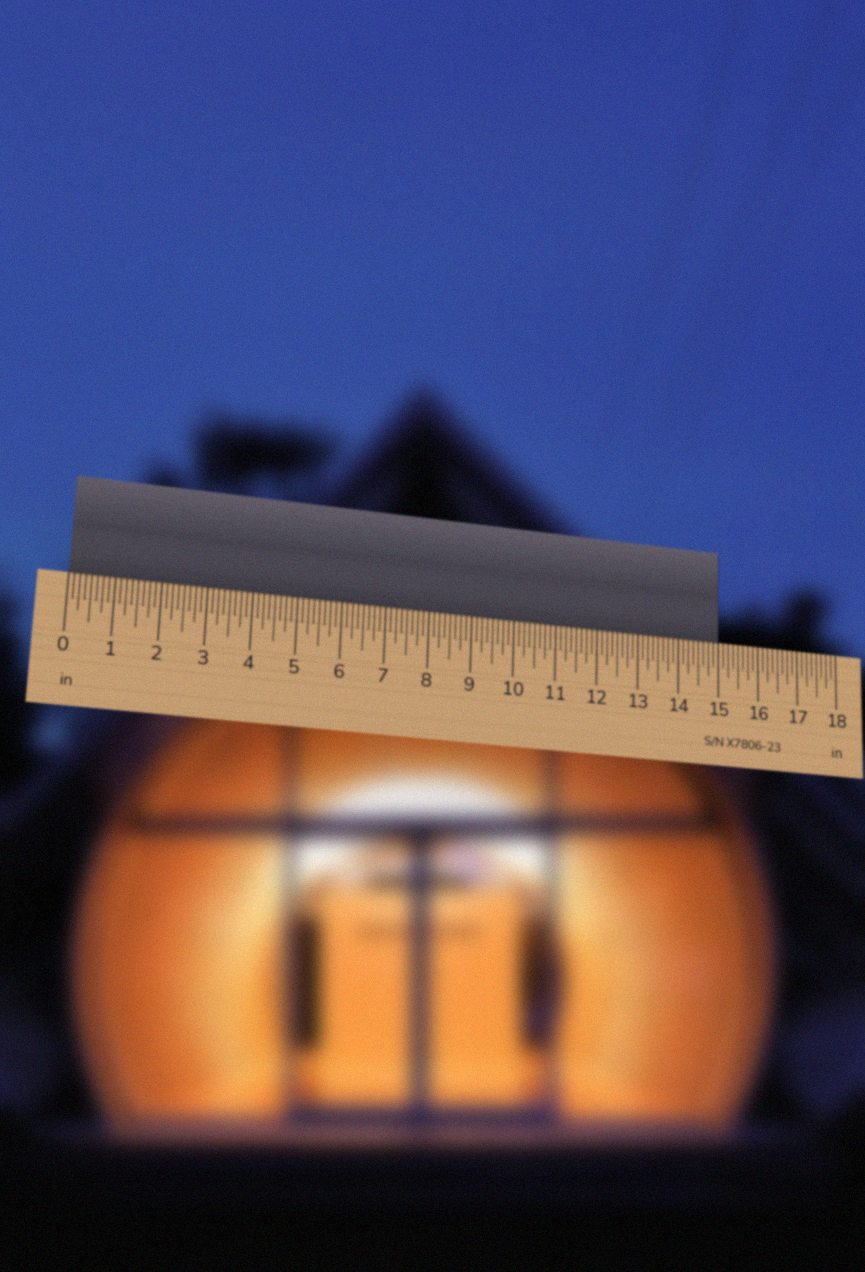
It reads 15 in
